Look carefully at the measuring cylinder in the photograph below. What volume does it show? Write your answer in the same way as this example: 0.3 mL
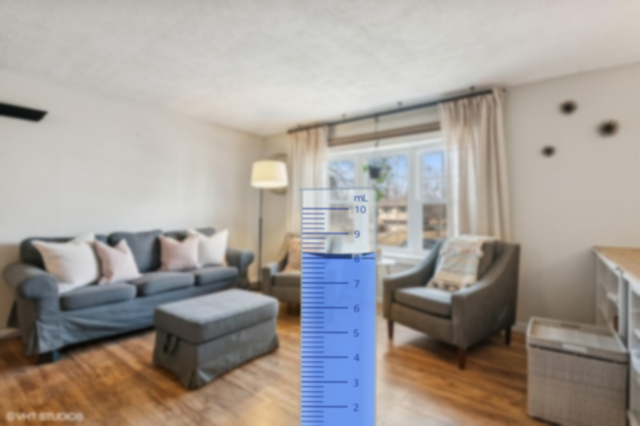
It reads 8 mL
